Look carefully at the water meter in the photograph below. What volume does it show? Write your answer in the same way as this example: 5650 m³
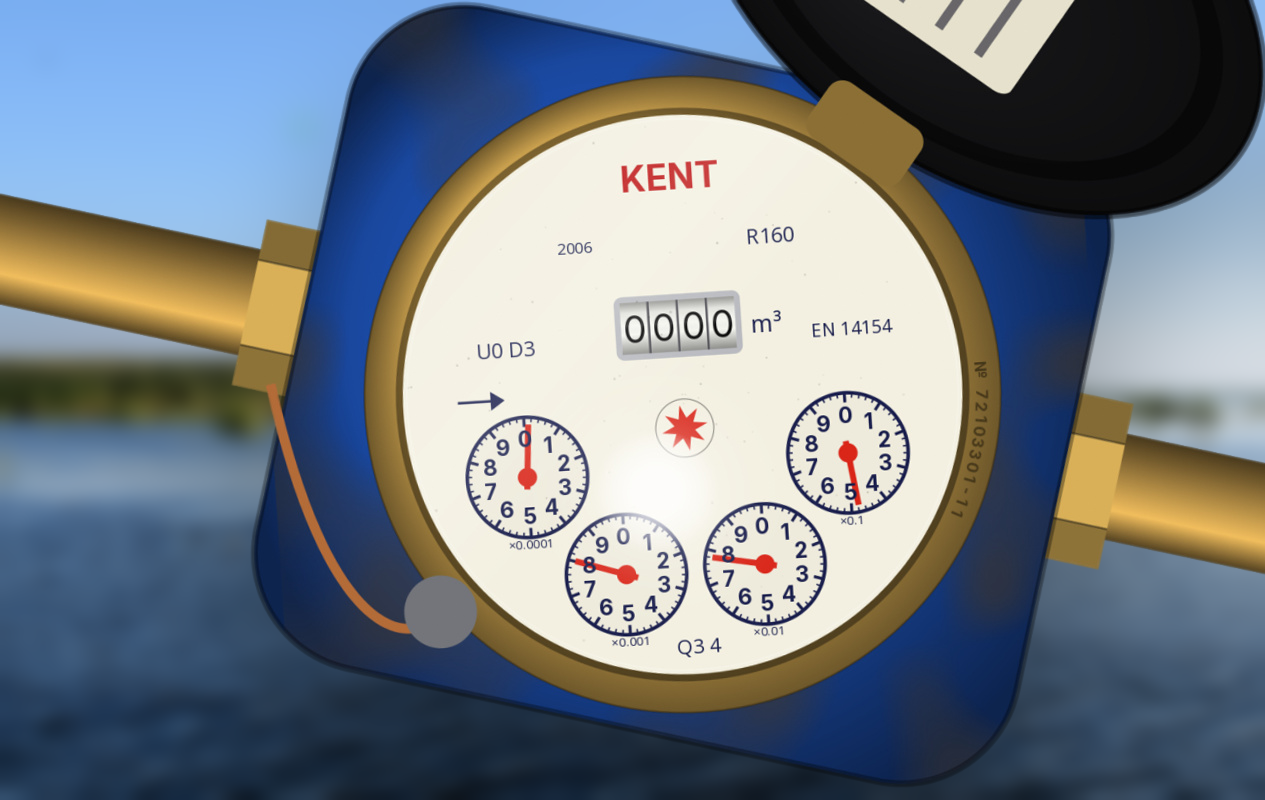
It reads 0.4780 m³
